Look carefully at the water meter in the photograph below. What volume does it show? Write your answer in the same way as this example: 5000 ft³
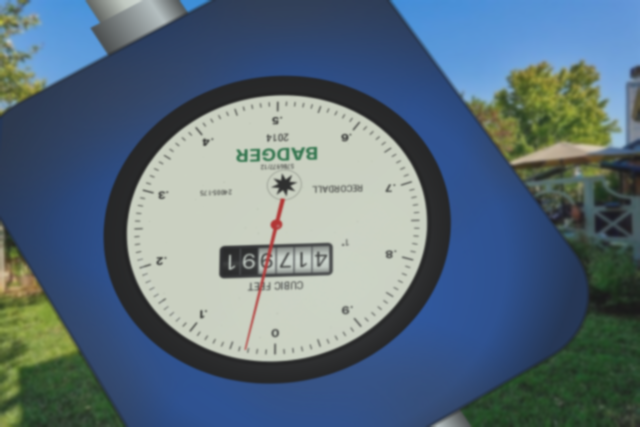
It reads 417991.03 ft³
